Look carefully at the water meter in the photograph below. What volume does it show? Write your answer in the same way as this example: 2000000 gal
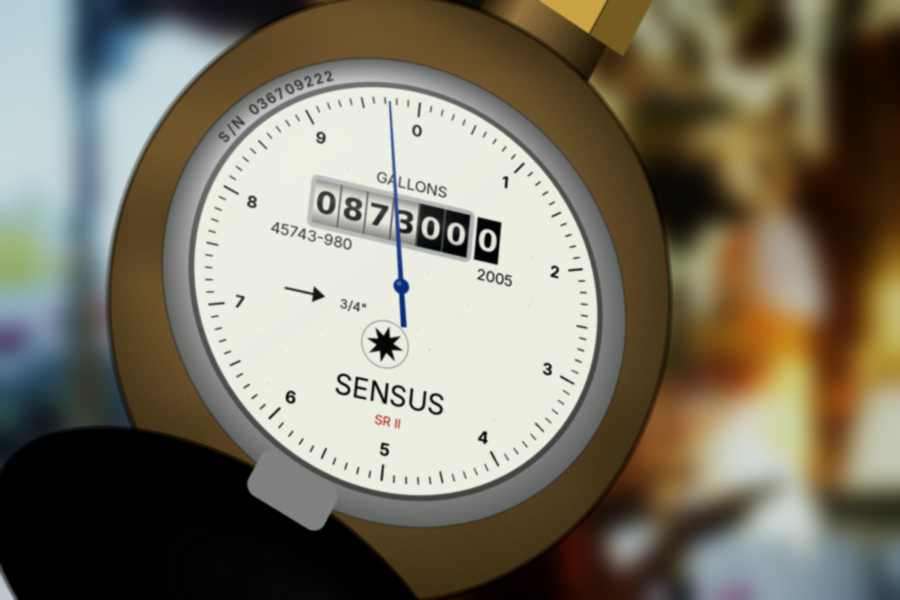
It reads 872999.7 gal
